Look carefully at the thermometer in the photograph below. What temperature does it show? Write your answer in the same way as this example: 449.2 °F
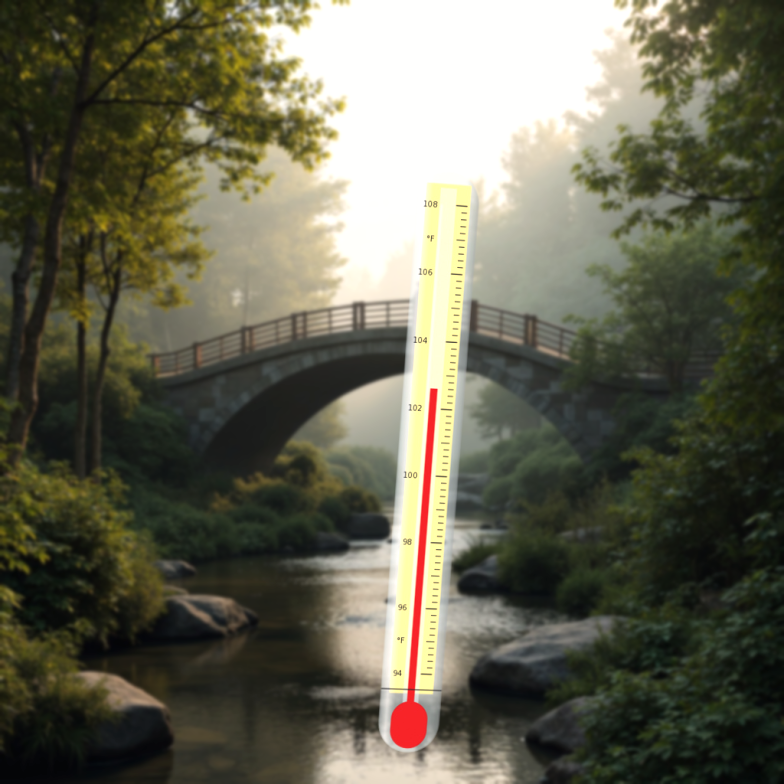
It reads 102.6 °F
